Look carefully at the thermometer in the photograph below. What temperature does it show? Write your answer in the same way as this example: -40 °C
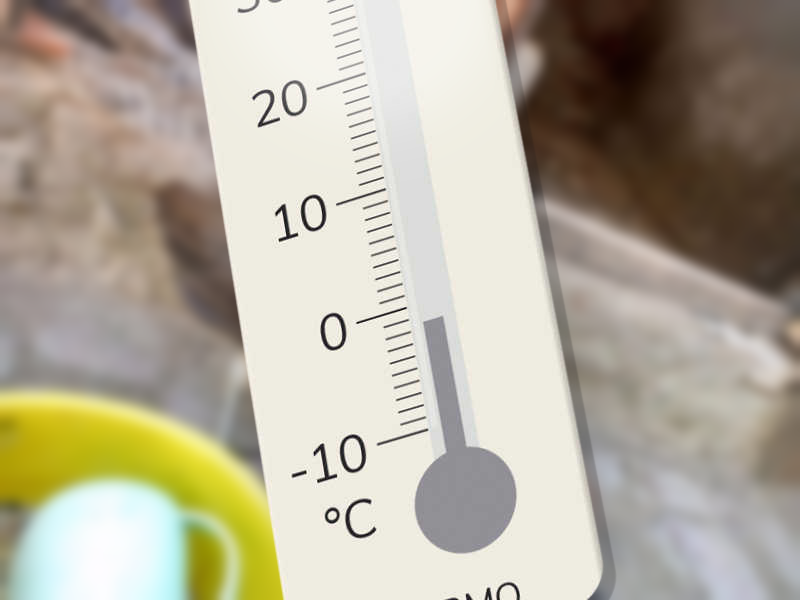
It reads -1.5 °C
